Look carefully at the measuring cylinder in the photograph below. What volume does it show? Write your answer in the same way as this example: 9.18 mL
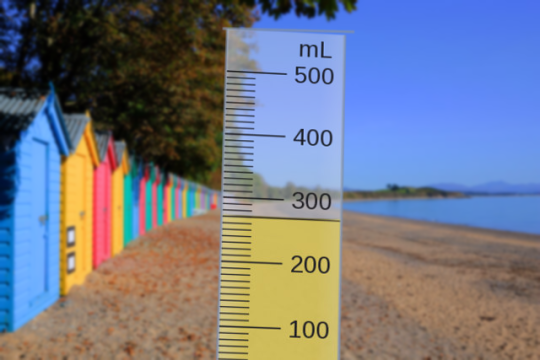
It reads 270 mL
